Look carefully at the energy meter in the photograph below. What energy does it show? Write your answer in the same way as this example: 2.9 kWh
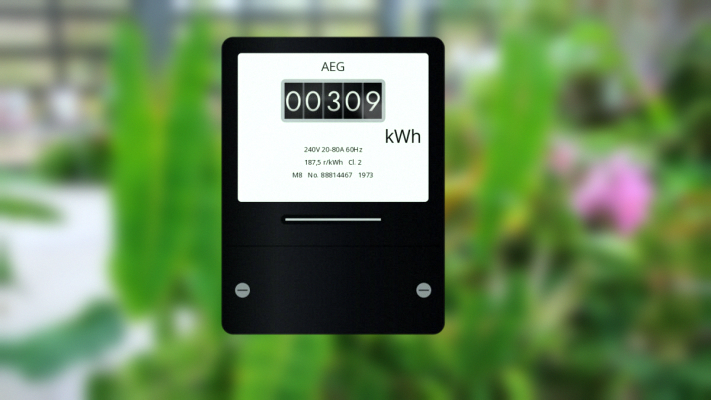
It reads 309 kWh
